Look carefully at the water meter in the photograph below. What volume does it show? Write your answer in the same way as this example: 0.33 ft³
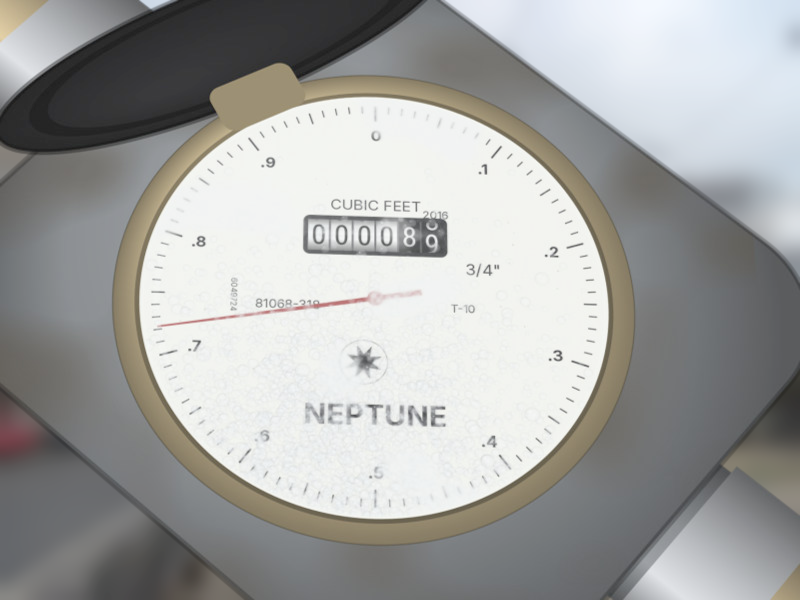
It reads 88.72 ft³
